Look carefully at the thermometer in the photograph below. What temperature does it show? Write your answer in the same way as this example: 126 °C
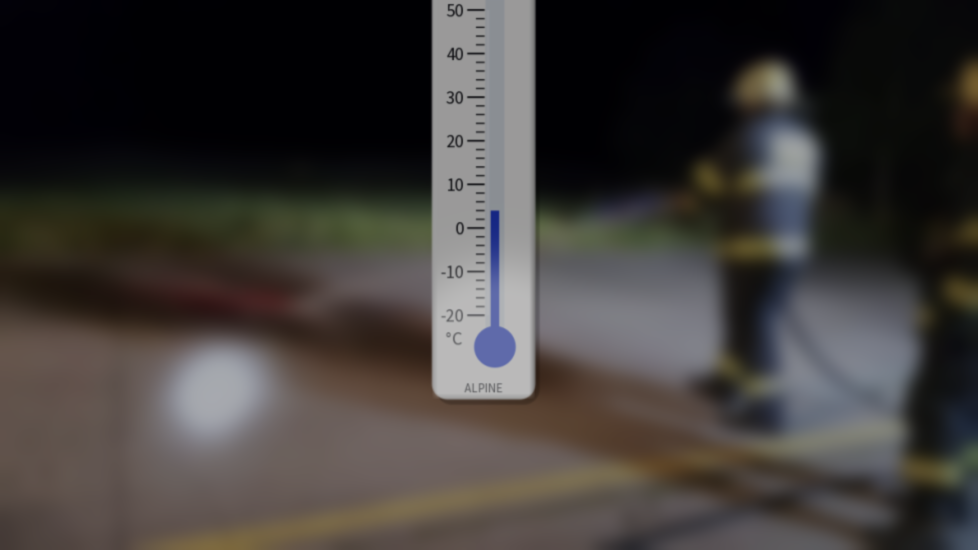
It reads 4 °C
